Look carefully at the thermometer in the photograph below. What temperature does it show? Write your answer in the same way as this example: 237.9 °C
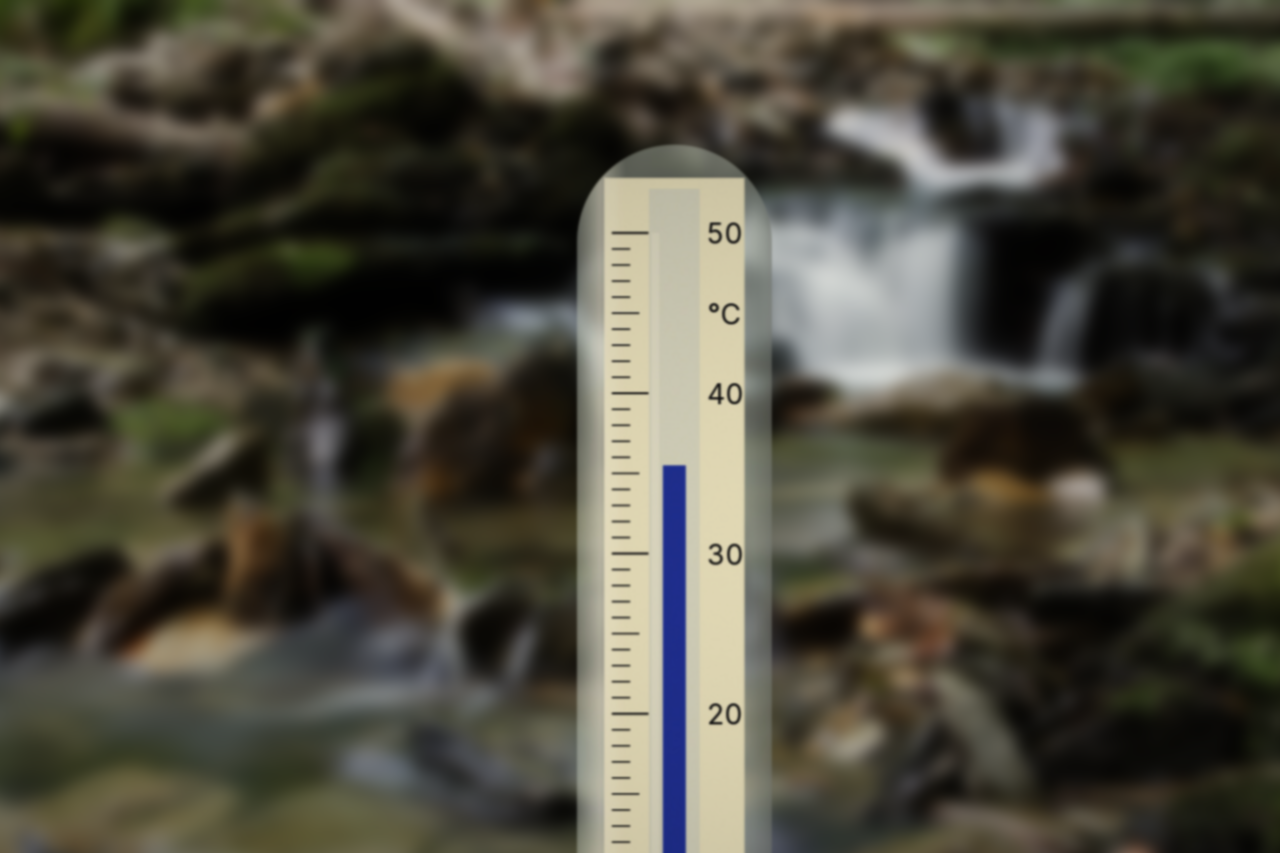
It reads 35.5 °C
